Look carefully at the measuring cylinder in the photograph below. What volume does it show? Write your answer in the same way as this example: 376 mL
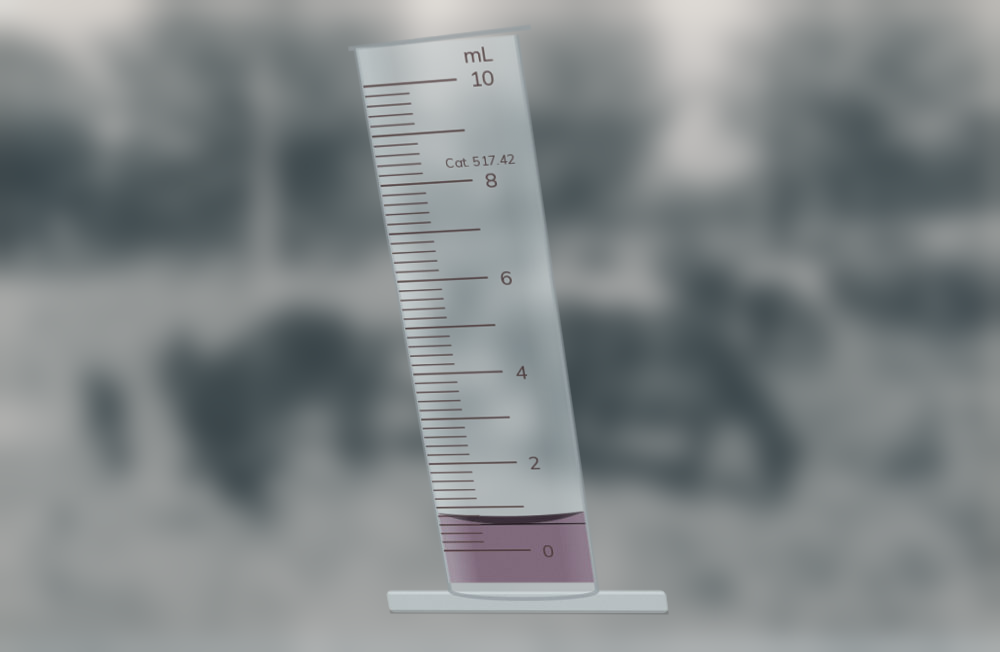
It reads 0.6 mL
